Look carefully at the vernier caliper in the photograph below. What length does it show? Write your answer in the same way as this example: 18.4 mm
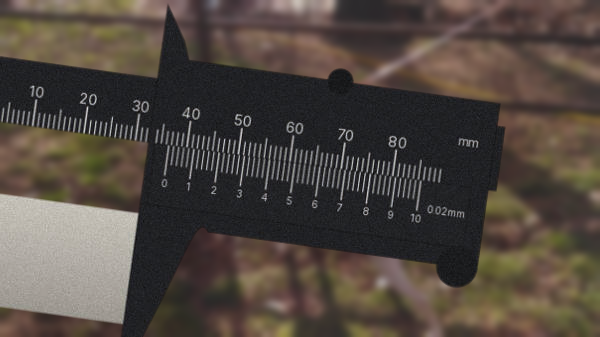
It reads 36.5 mm
